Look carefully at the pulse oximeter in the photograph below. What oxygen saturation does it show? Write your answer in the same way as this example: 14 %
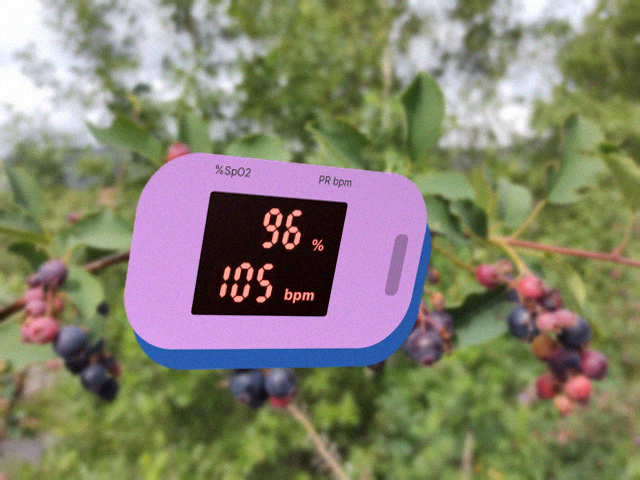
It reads 96 %
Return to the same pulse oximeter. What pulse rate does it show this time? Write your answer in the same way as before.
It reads 105 bpm
